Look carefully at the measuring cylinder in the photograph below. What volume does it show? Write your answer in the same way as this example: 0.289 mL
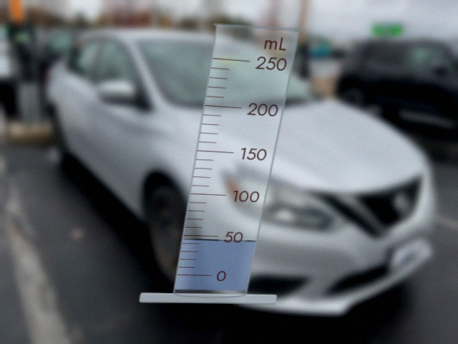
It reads 45 mL
